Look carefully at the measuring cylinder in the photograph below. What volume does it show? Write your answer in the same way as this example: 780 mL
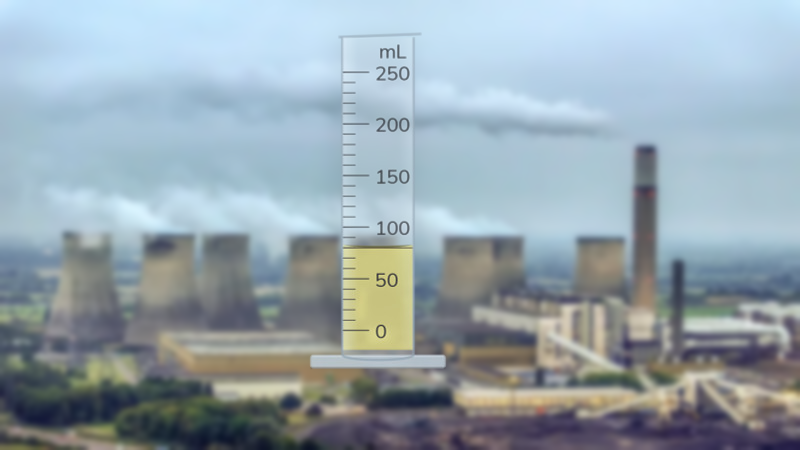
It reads 80 mL
